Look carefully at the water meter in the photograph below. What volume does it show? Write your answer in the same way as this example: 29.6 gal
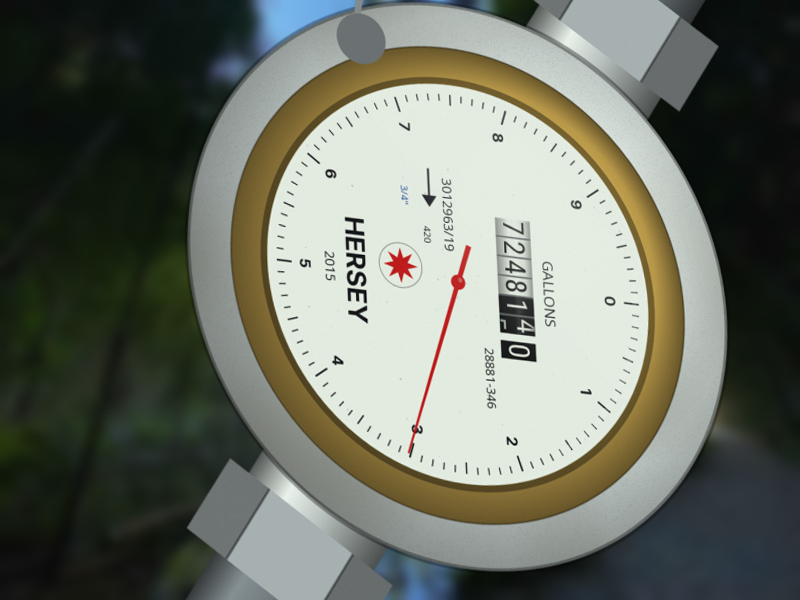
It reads 7248143.0 gal
